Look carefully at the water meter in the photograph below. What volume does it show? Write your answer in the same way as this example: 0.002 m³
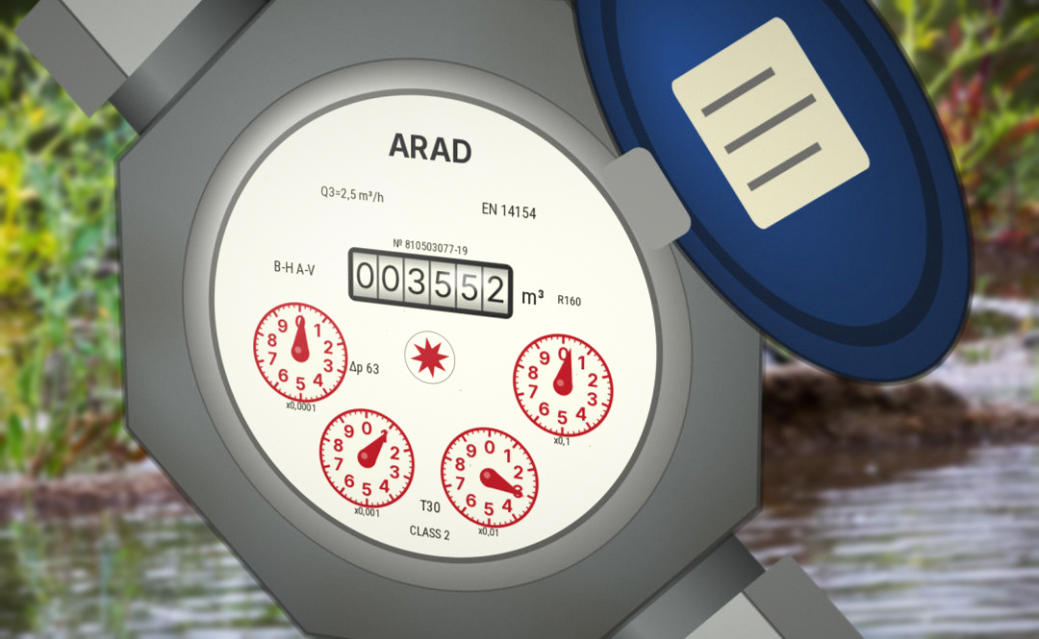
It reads 3552.0310 m³
